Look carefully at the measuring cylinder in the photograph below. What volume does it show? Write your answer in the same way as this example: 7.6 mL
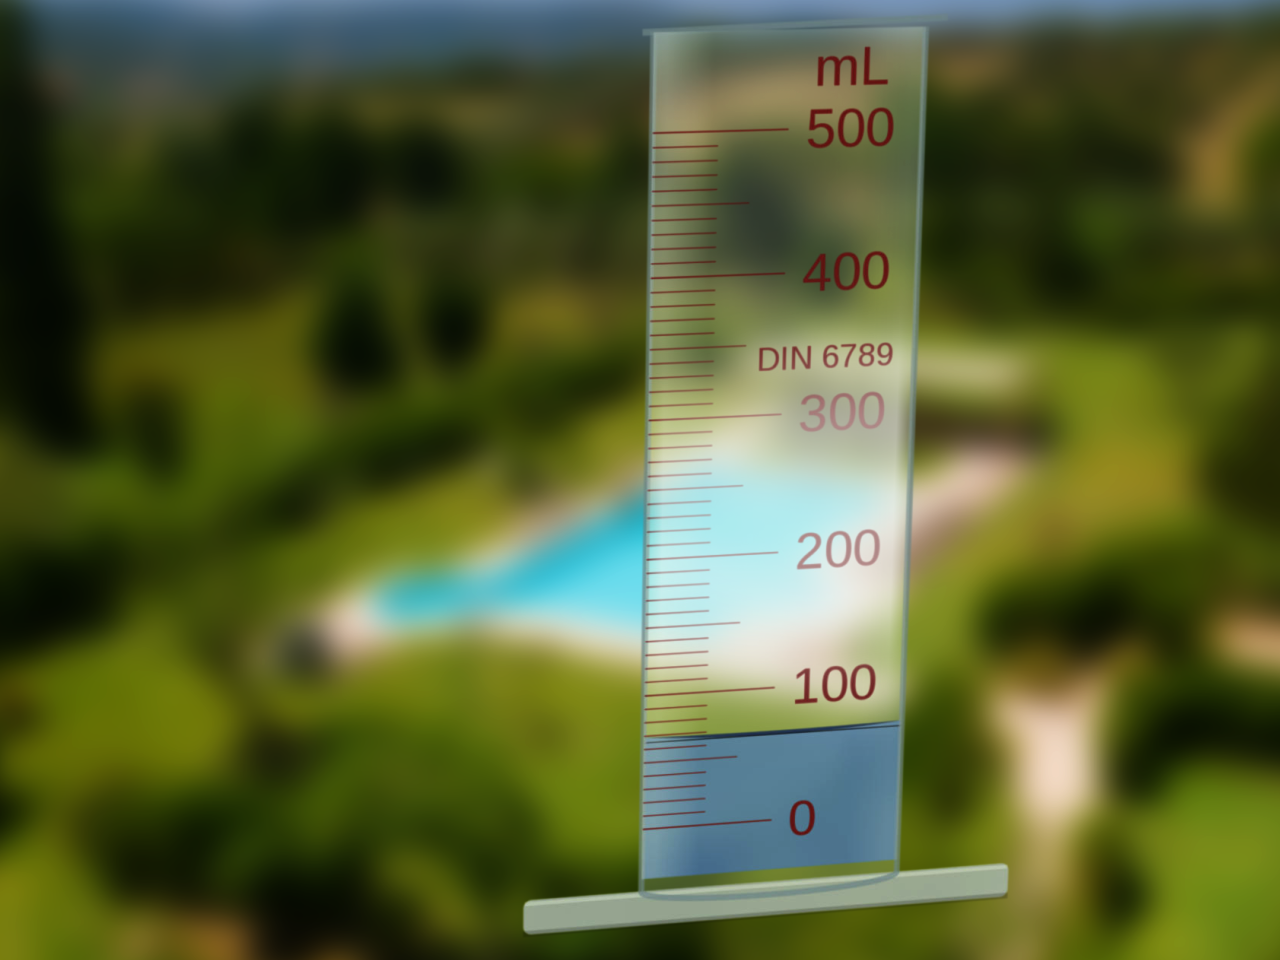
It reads 65 mL
